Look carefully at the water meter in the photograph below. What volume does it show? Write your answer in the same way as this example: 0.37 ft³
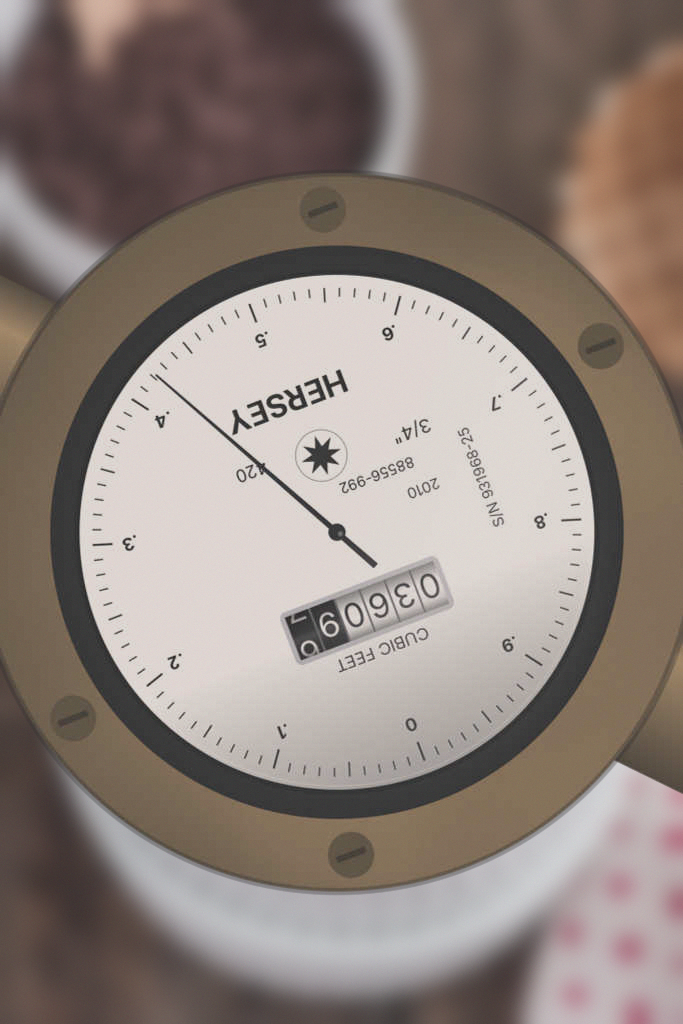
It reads 36096.42 ft³
